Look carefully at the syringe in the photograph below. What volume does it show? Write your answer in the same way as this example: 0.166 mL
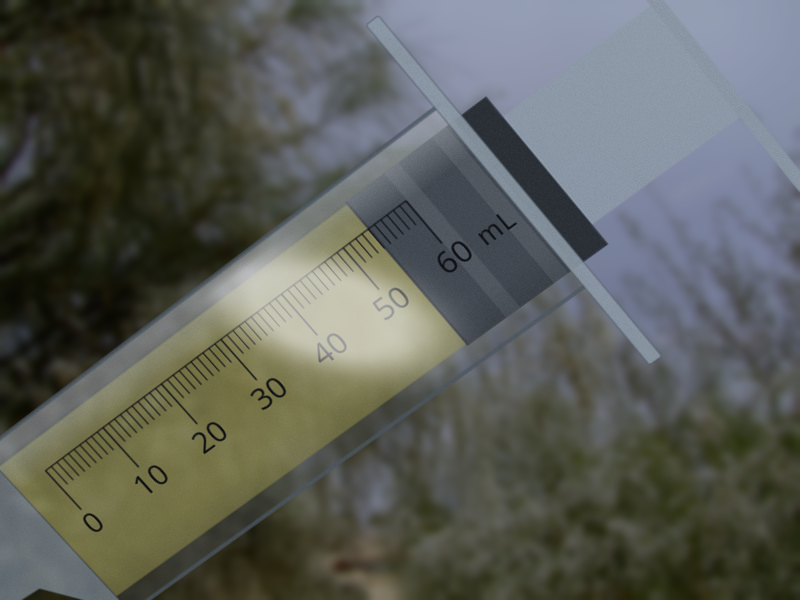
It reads 54 mL
